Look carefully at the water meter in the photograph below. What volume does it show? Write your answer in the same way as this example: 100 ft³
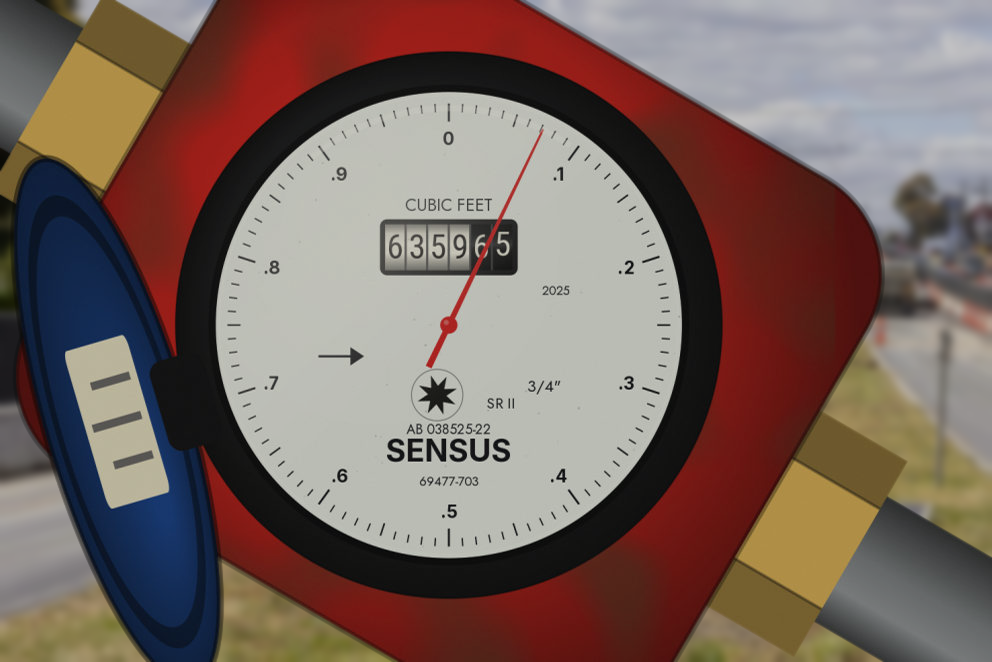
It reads 635965.07 ft³
